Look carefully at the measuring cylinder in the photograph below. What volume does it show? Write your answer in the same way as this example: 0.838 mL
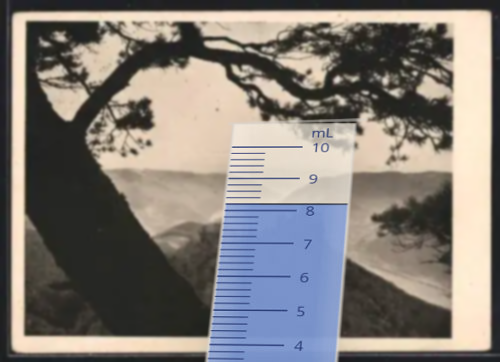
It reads 8.2 mL
